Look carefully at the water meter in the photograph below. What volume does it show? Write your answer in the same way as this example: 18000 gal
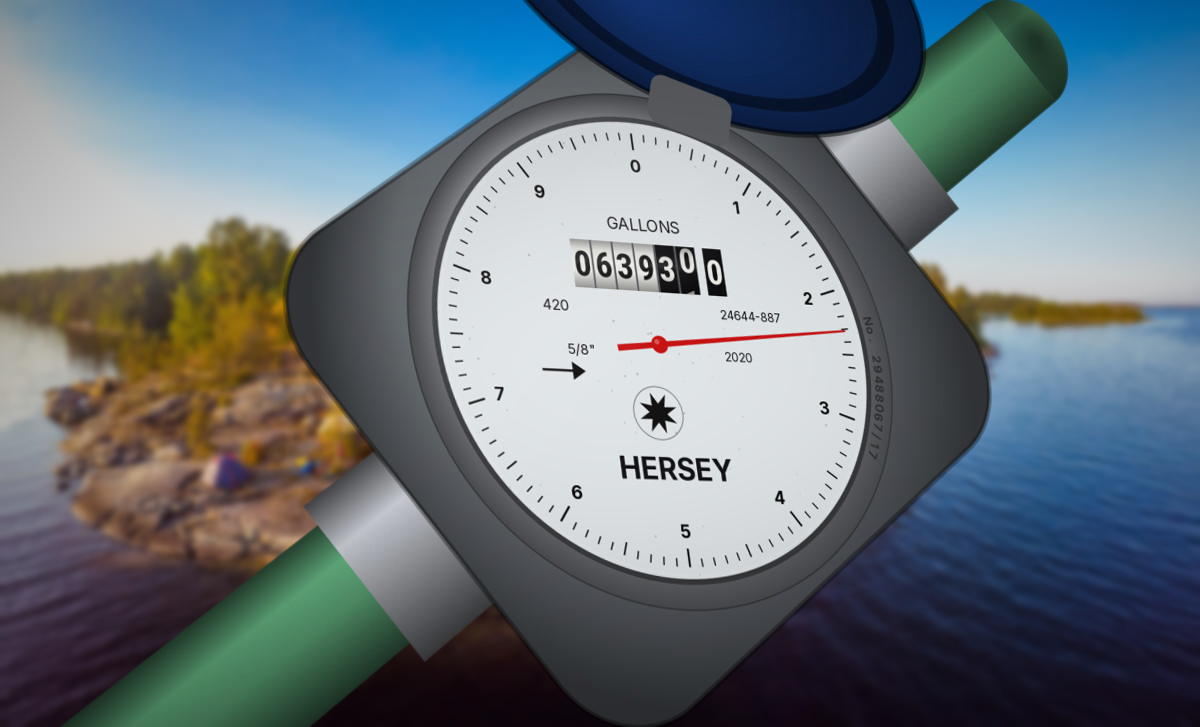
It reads 639302.3 gal
